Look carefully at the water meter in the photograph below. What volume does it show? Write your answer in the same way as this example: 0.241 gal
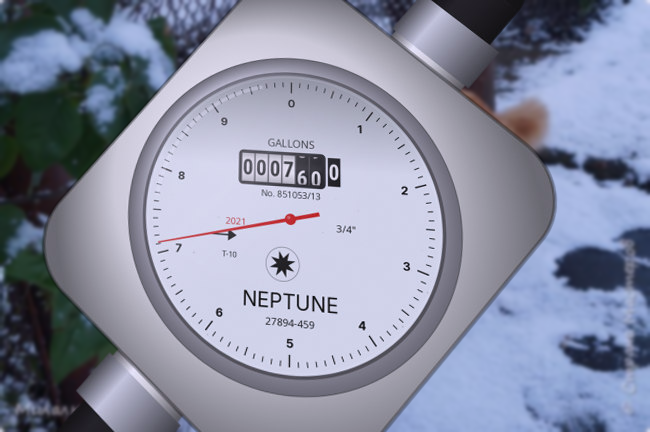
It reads 7597.1 gal
